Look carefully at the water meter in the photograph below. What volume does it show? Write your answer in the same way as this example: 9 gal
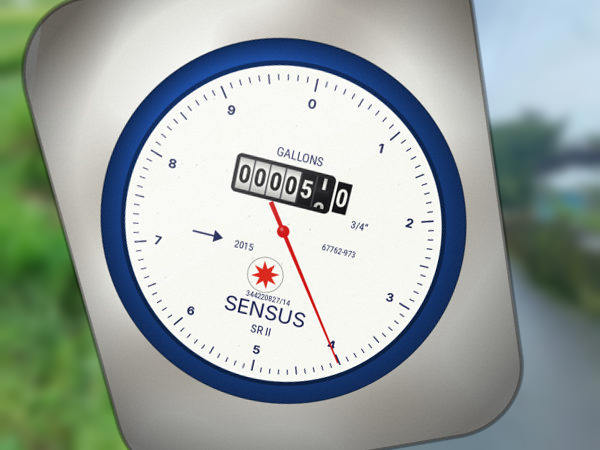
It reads 514.0 gal
